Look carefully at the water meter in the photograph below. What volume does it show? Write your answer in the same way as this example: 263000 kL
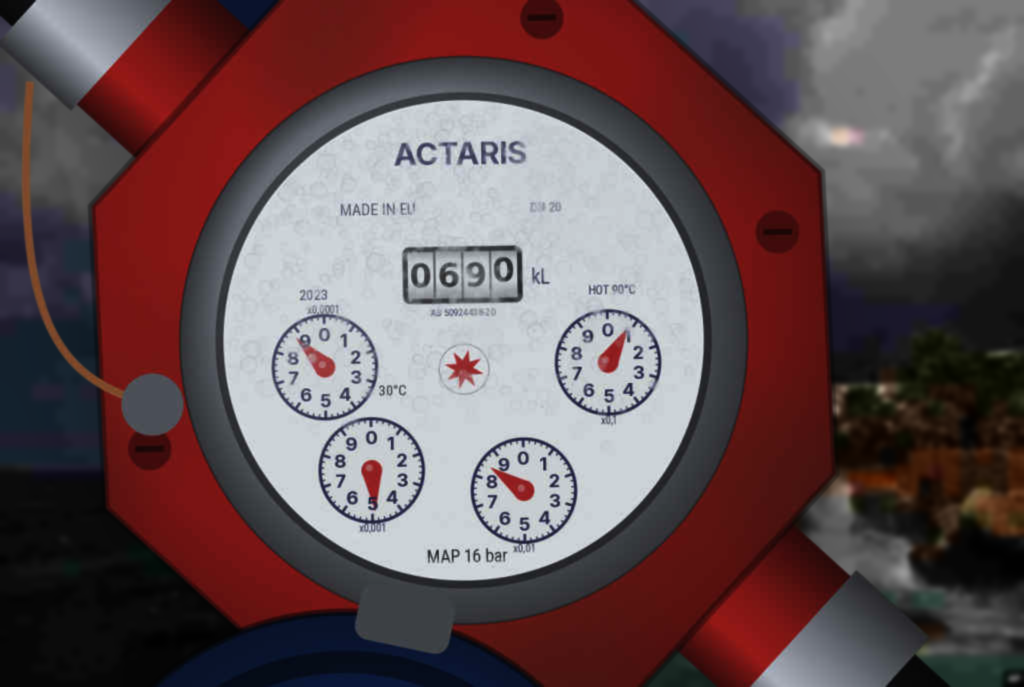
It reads 690.0848 kL
